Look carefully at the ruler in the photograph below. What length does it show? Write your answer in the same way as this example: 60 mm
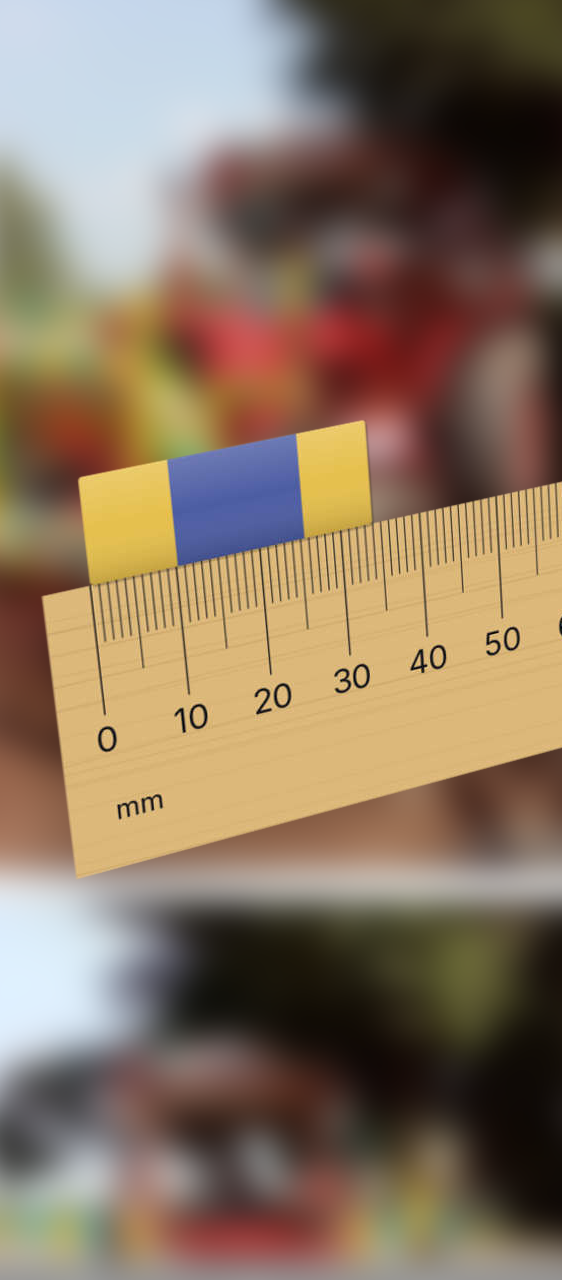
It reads 34 mm
